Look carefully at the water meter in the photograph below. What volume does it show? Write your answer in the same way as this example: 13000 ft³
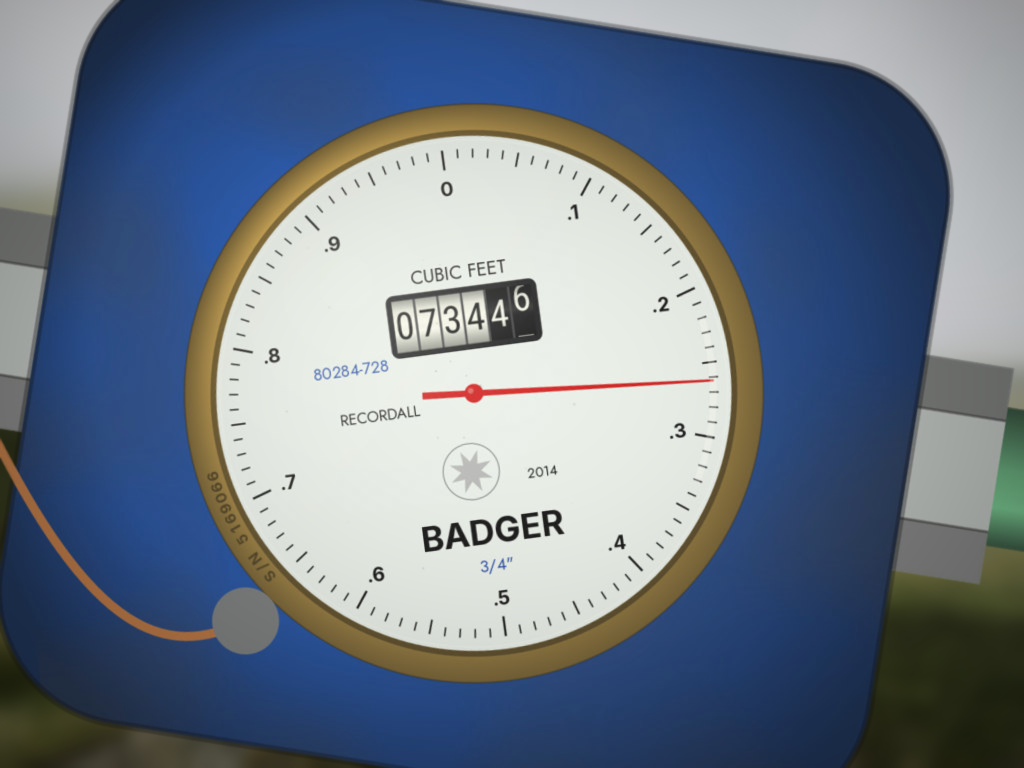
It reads 73446.26 ft³
